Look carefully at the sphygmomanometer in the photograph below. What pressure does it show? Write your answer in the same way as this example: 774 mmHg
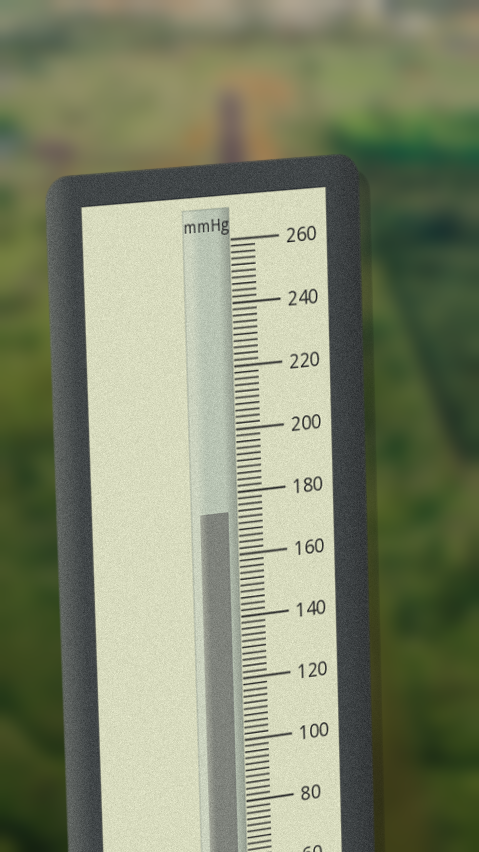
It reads 174 mmHg
